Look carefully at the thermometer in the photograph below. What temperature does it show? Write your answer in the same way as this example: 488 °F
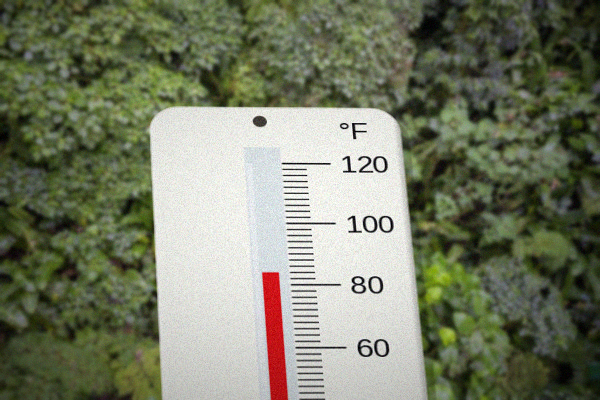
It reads 84 °F
